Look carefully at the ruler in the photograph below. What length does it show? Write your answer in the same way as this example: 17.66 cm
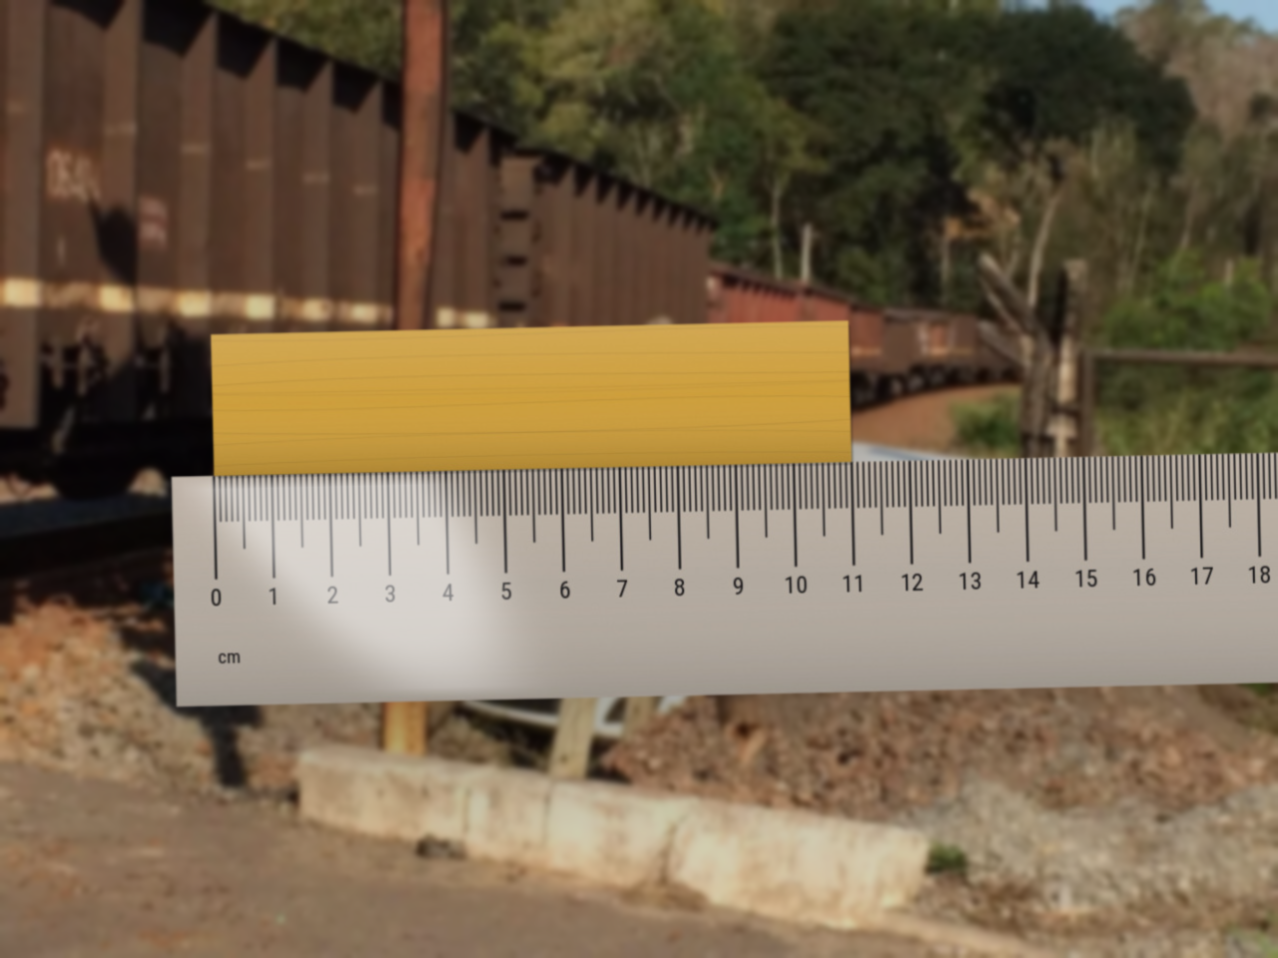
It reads 11 cm
